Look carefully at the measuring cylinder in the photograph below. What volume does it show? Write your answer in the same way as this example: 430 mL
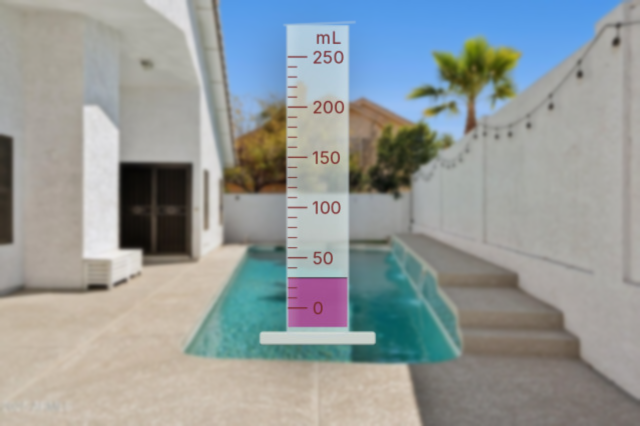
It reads 30 mL
